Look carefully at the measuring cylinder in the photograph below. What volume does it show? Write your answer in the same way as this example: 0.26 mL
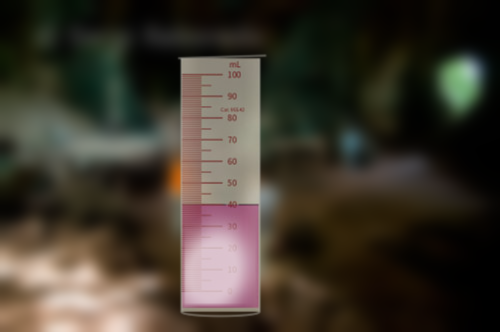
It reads 40 mL
